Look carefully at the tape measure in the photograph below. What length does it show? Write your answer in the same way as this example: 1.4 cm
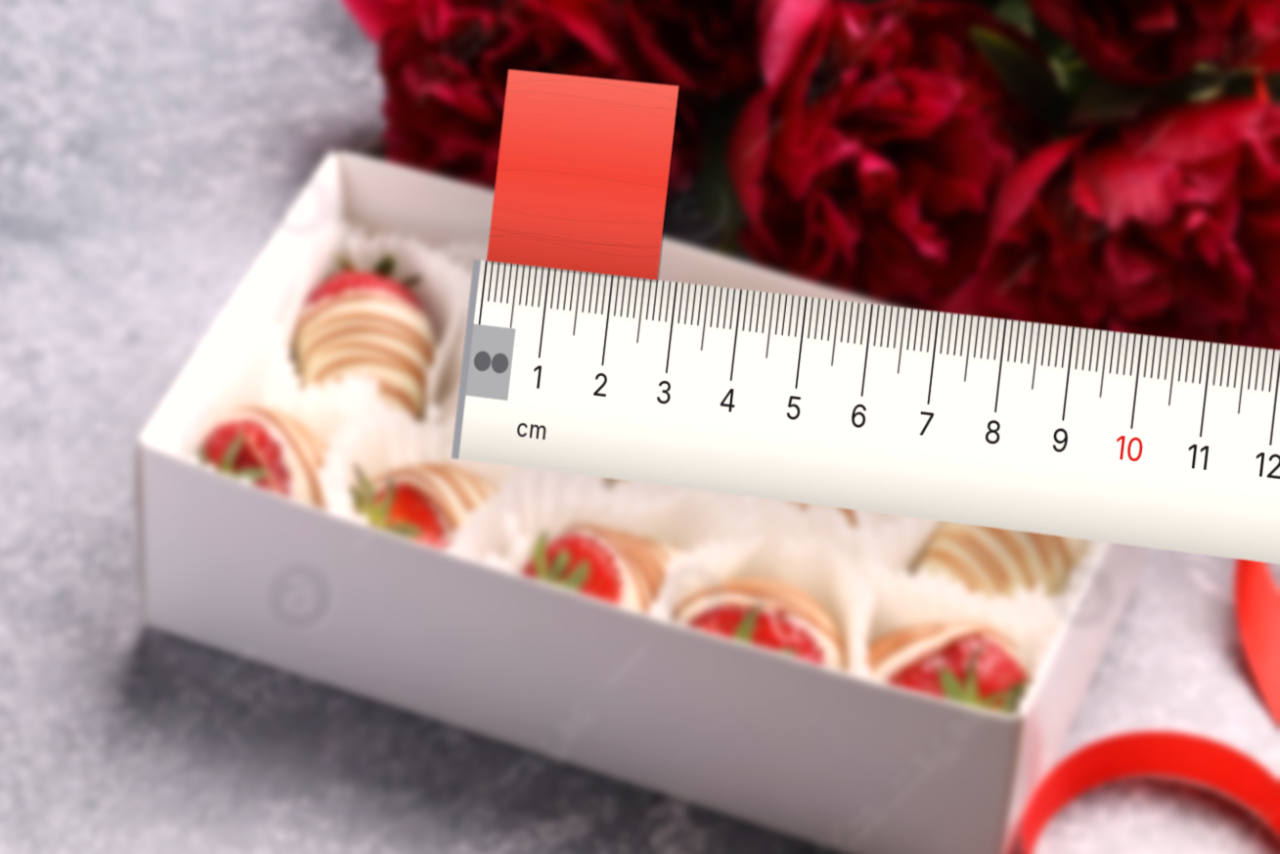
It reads 2.7 cm
